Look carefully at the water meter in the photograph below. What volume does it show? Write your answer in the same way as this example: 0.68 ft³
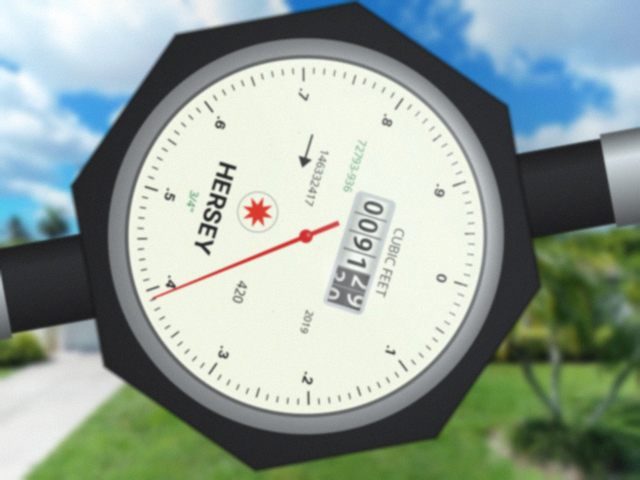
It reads 9129.39 ft³
